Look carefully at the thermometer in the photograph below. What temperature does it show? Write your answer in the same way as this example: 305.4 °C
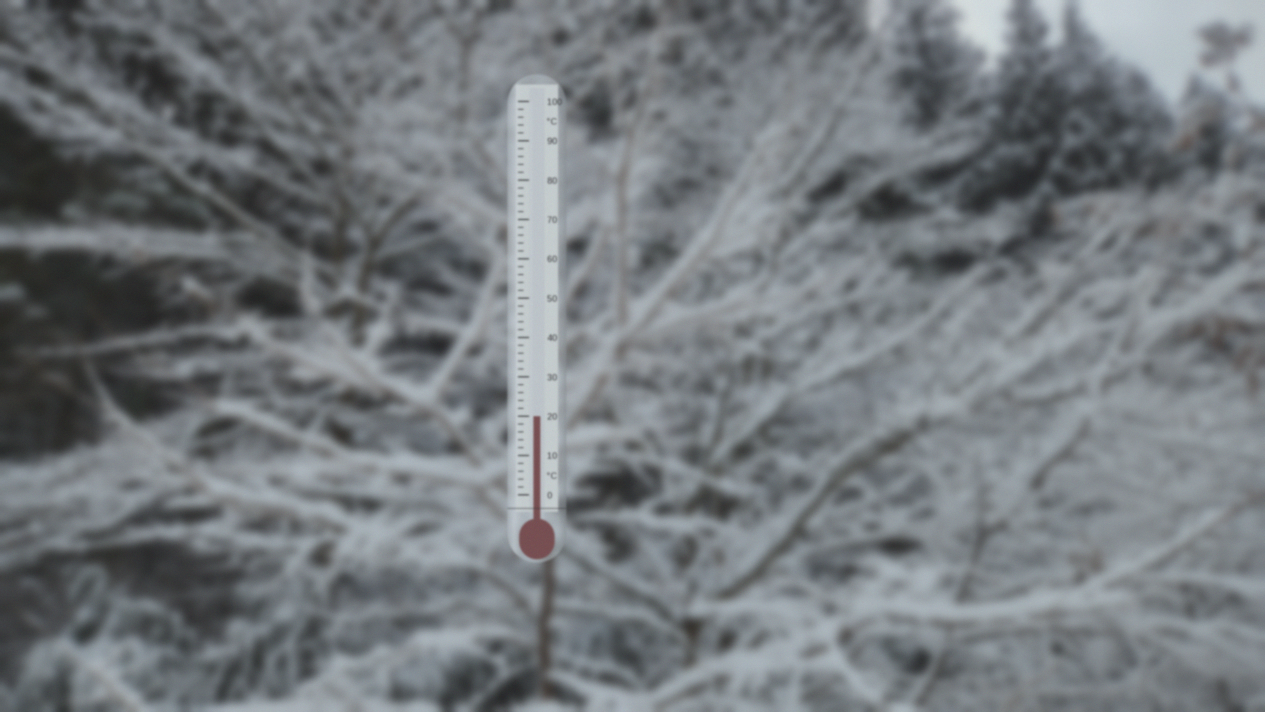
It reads 20 °C
